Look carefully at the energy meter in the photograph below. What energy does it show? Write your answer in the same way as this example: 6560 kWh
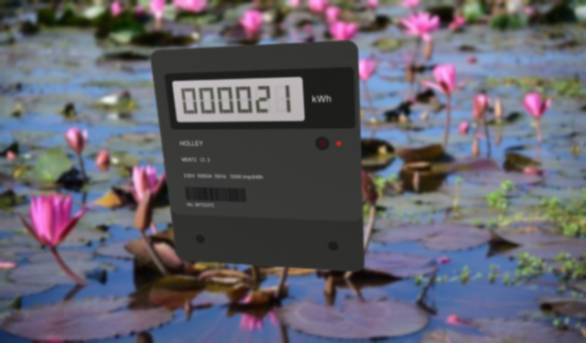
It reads 21 kWh
